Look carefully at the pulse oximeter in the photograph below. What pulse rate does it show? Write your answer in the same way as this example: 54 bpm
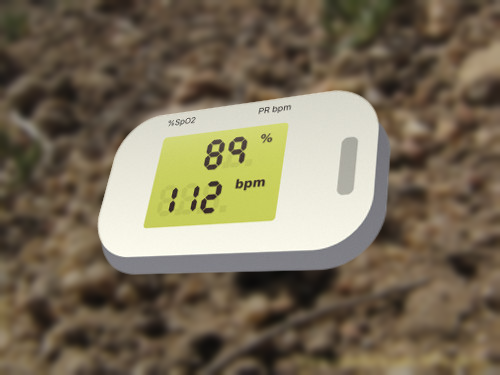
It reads 112 bpm
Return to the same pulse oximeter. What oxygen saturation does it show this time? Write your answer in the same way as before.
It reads 89 %
